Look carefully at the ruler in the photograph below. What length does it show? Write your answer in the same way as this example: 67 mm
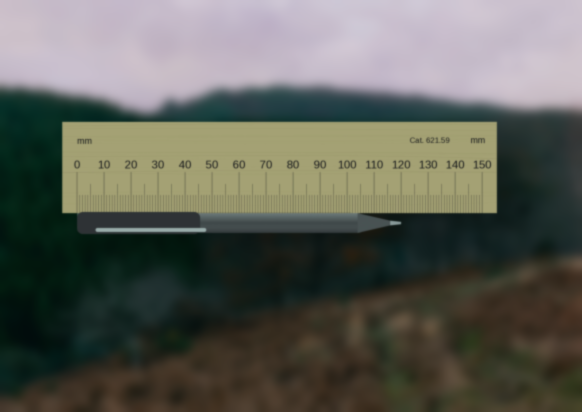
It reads 120 mm
